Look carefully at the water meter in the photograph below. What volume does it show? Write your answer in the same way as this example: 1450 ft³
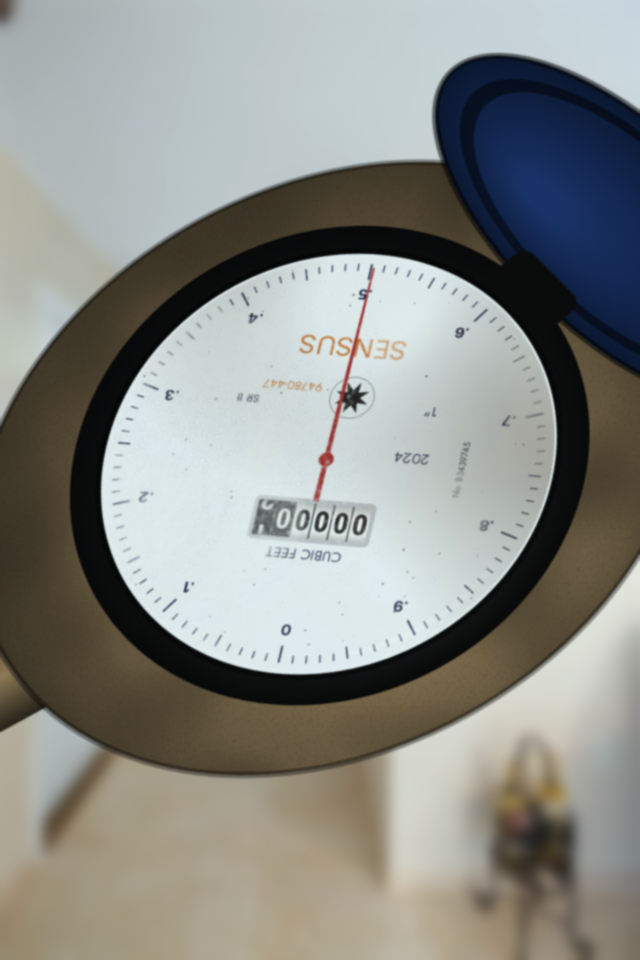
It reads 1.50 ft³
